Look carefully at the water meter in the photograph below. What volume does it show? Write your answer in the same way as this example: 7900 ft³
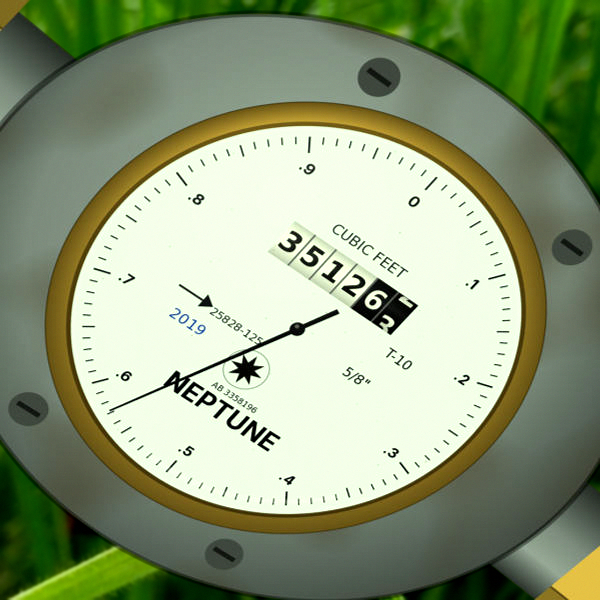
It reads 351262.57 ft³
